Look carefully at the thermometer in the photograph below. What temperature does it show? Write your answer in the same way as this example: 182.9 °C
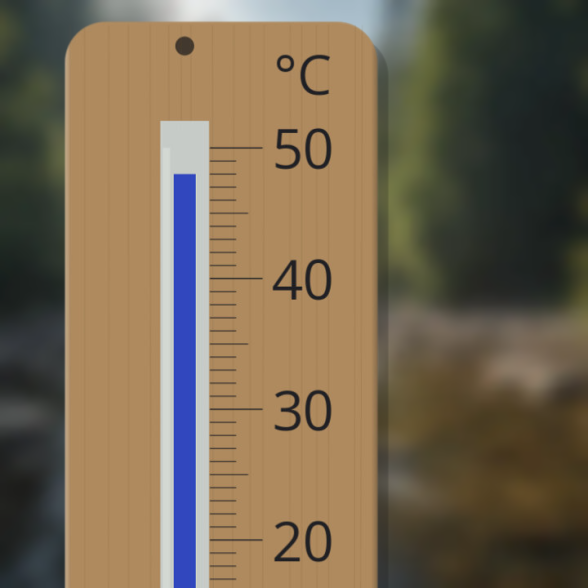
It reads 48 °C
